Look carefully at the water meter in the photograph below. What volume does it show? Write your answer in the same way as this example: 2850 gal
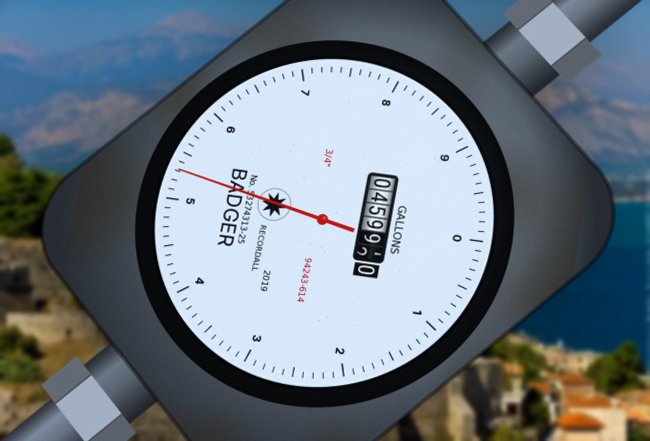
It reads 459915.3 gal
